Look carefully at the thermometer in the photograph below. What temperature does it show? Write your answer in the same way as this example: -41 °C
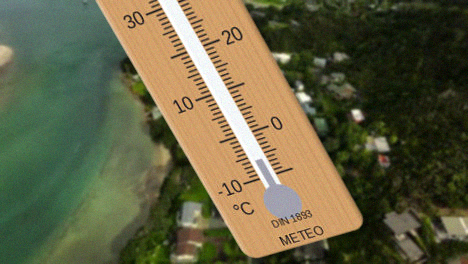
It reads -6 °C
